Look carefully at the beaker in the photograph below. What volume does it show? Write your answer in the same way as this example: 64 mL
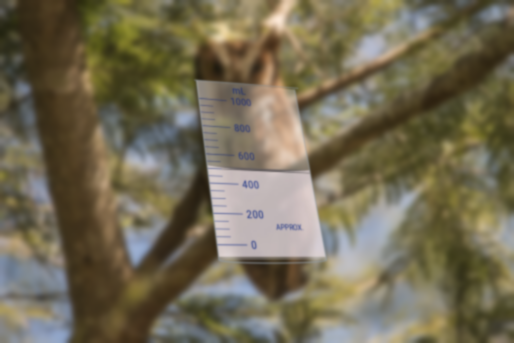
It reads 500 mL
